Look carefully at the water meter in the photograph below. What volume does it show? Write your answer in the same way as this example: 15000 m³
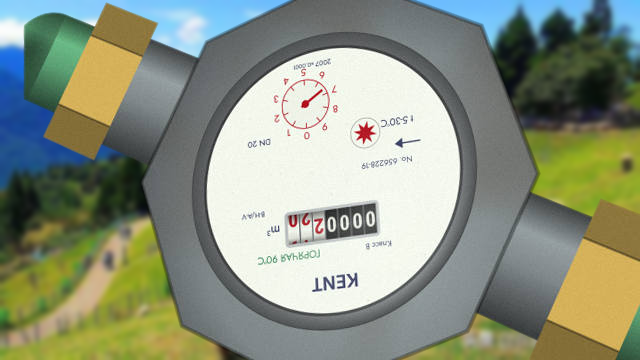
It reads 0.2196 m³
